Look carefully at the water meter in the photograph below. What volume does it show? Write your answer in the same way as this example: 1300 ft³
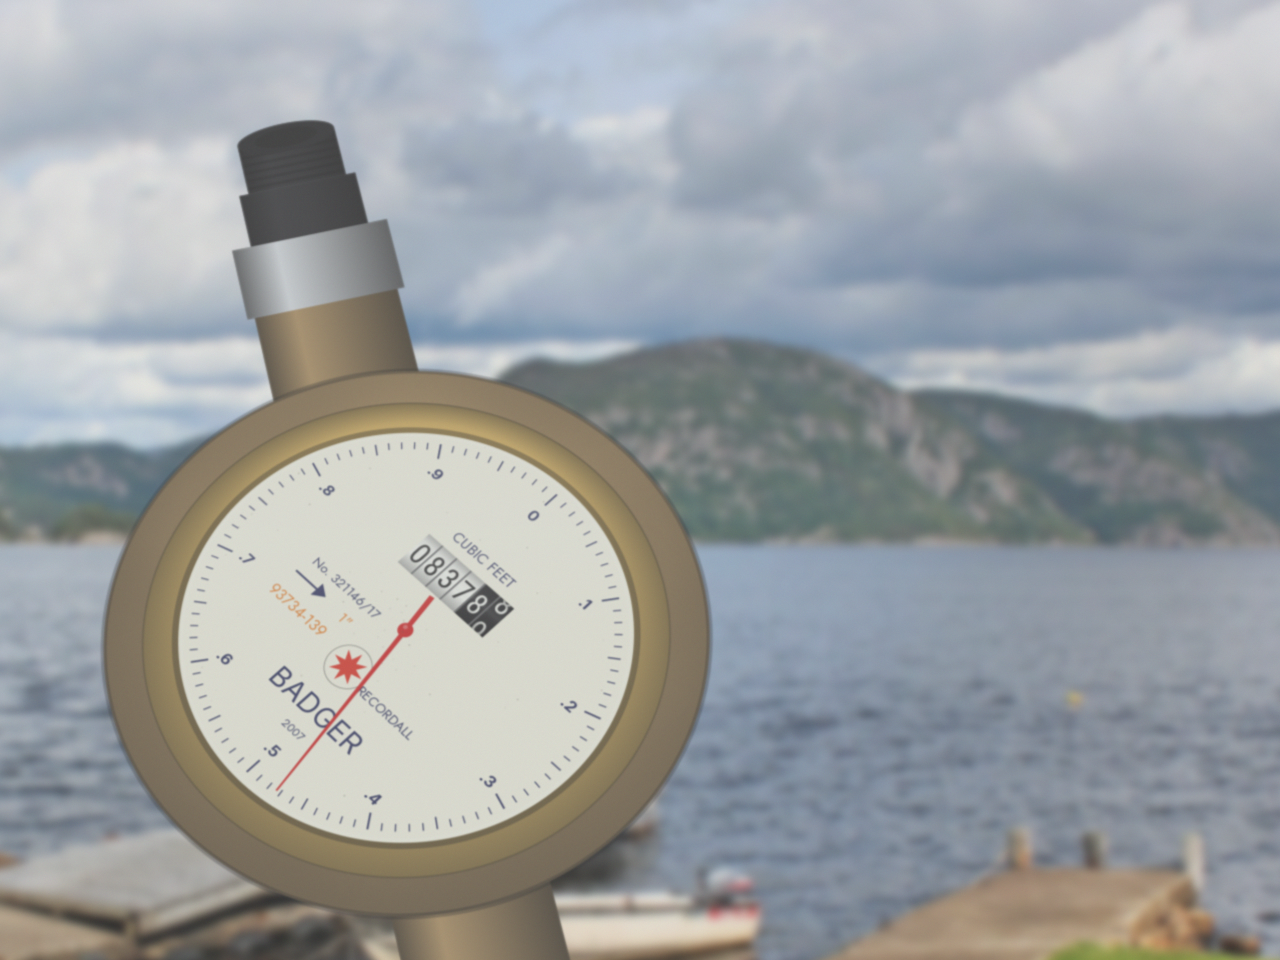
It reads 83788.47 ft³
